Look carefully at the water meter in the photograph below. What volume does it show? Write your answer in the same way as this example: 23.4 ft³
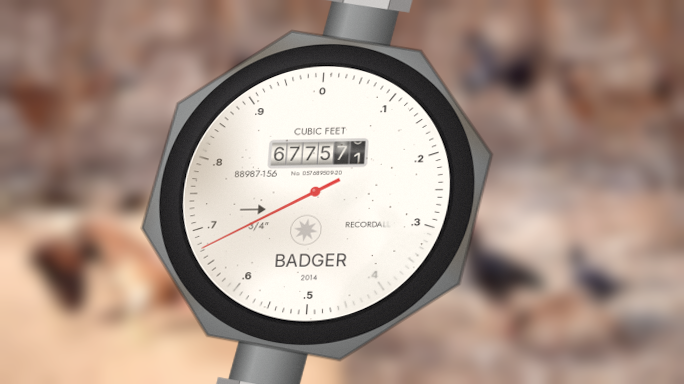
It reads 677570.67 ft³
